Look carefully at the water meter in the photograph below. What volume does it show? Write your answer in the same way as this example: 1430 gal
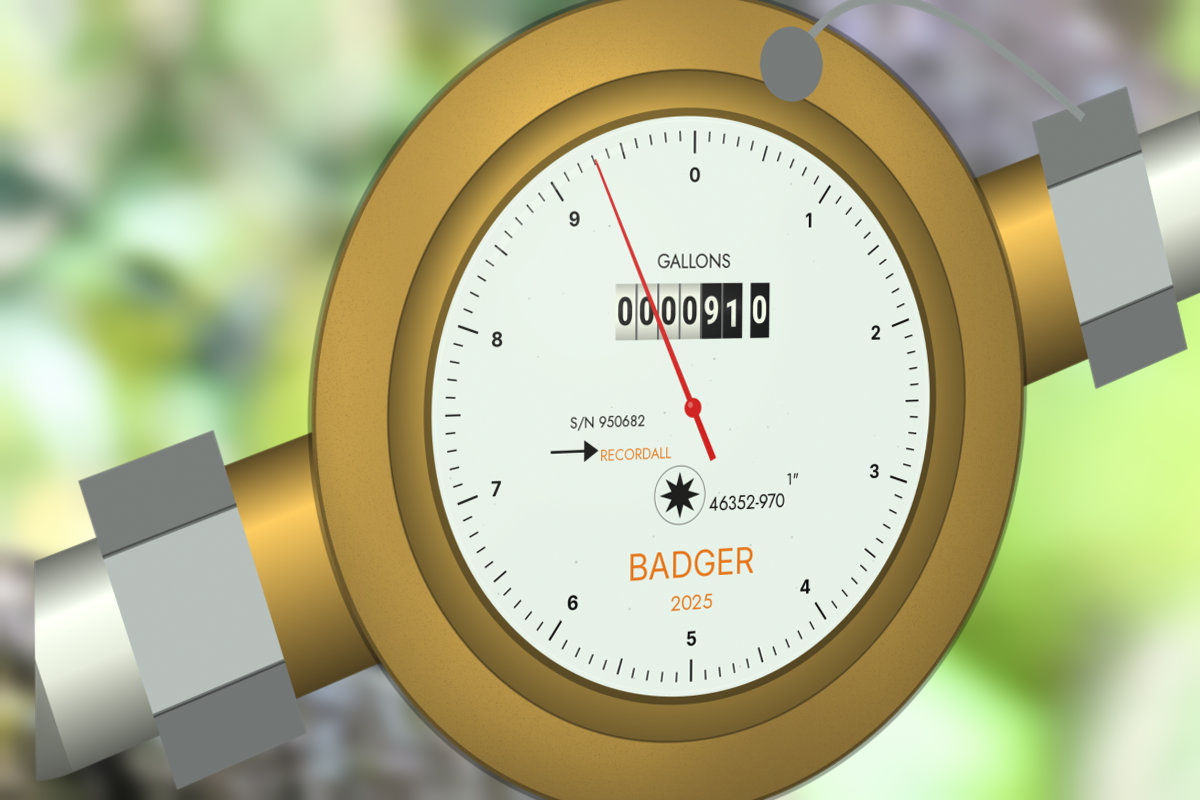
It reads 909.3 gal
